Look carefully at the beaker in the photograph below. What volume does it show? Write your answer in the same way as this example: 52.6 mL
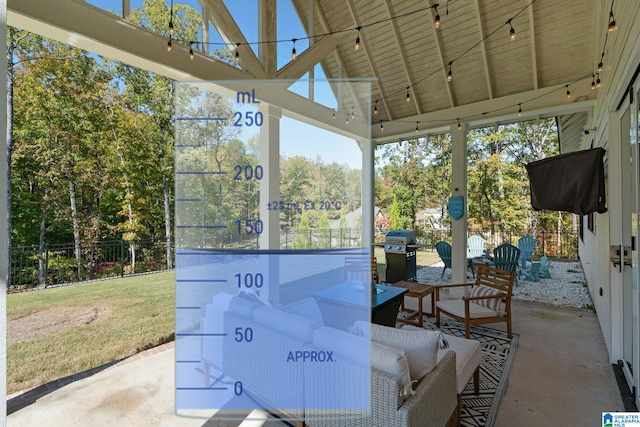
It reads 125 mL
